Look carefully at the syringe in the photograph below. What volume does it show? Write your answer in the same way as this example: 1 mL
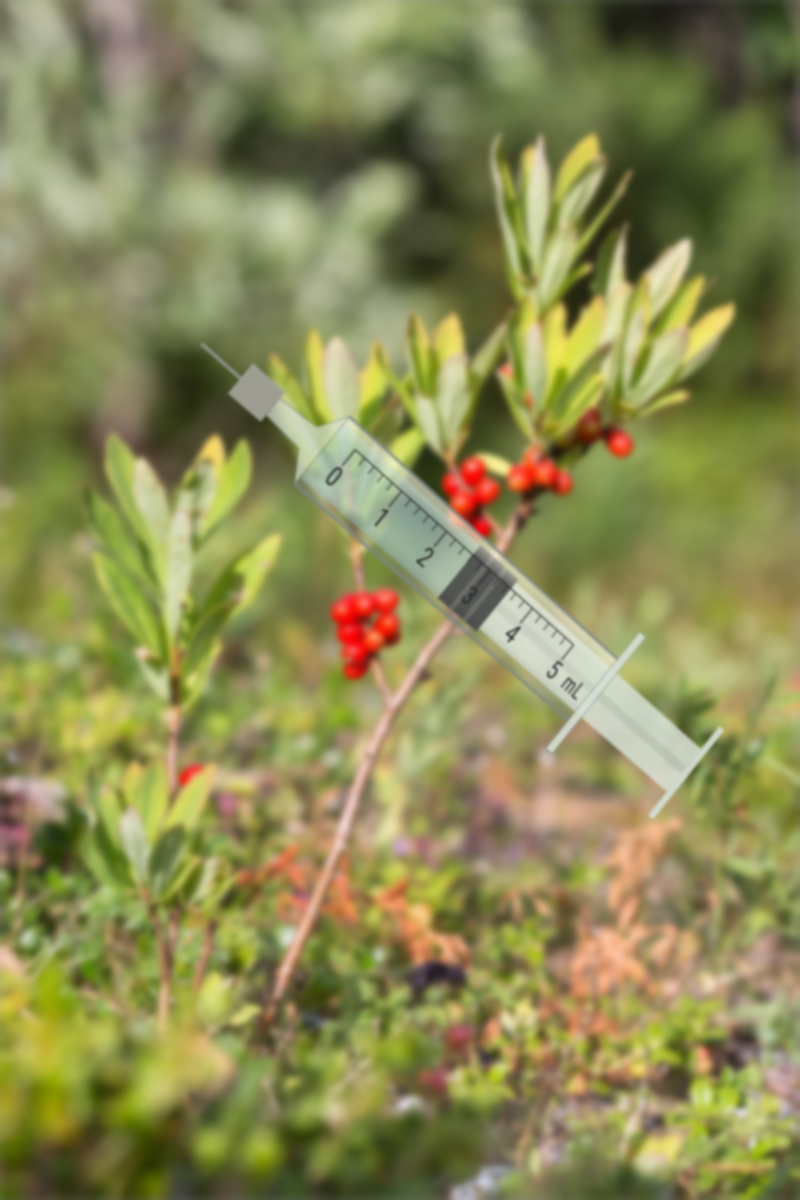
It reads 2.6 mL
